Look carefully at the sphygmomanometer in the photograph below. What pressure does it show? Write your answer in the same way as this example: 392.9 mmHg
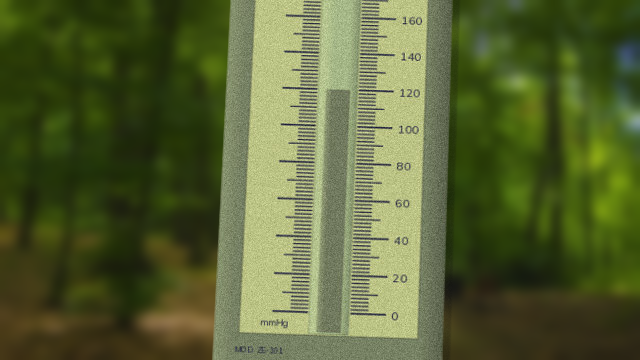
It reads 120 mmHg
